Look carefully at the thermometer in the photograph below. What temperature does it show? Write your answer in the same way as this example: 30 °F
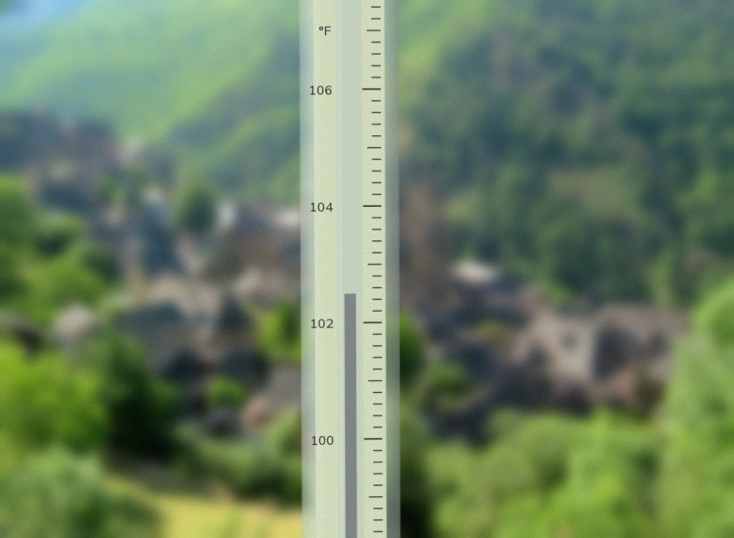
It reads 102.5 °F
